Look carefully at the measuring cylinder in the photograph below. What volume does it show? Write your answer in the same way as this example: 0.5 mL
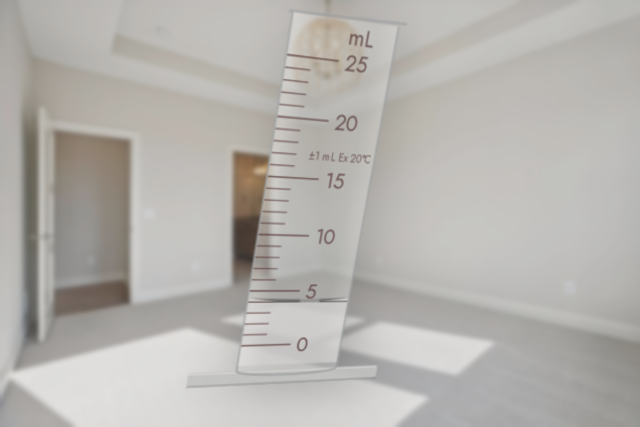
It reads 4 mL
